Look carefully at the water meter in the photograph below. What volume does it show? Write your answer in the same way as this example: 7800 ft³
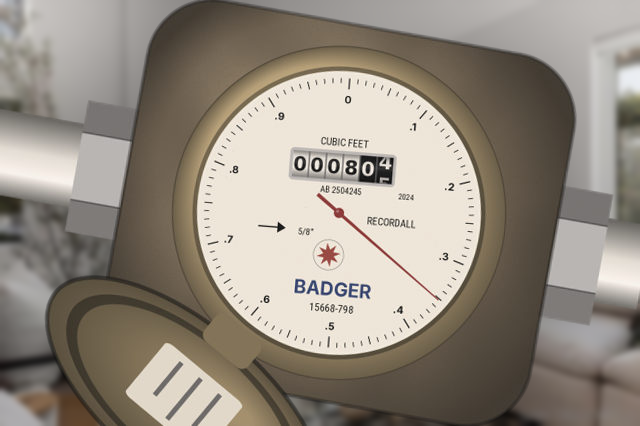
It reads 804.35 ft³
